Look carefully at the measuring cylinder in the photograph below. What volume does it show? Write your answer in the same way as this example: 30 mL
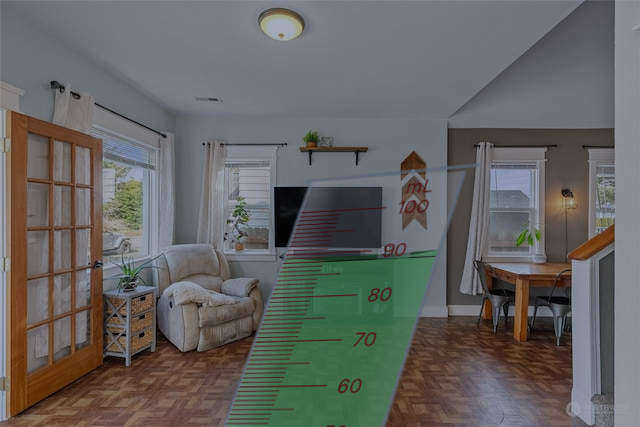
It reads 88 mL
